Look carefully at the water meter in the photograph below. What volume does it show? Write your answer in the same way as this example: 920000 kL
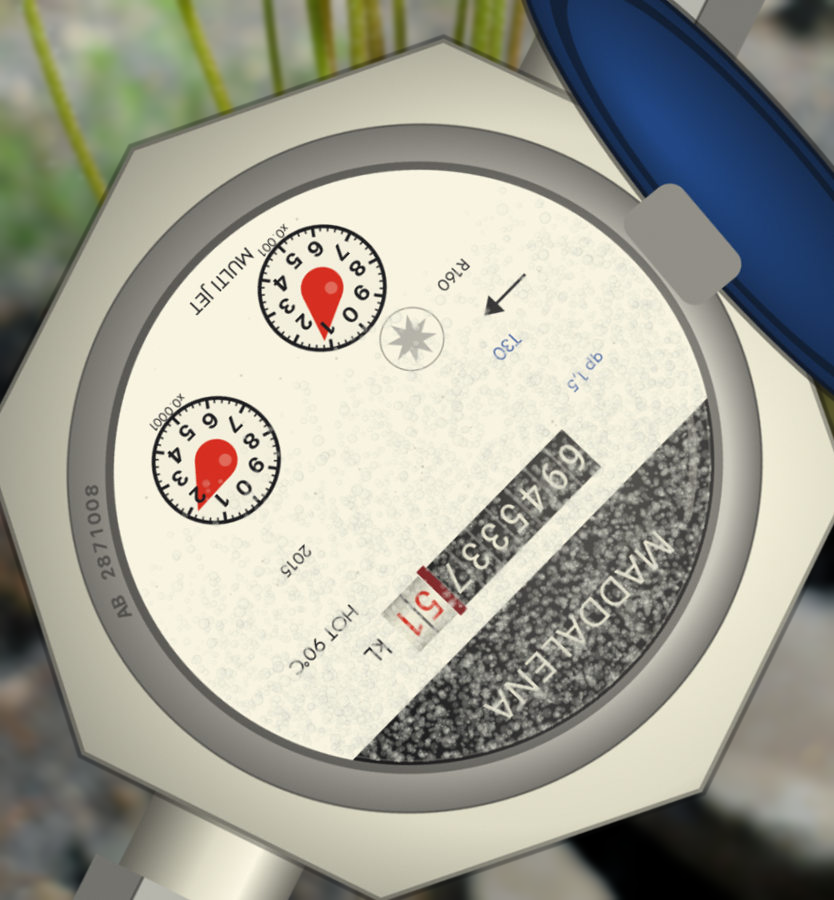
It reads 6945337.5111 kL
